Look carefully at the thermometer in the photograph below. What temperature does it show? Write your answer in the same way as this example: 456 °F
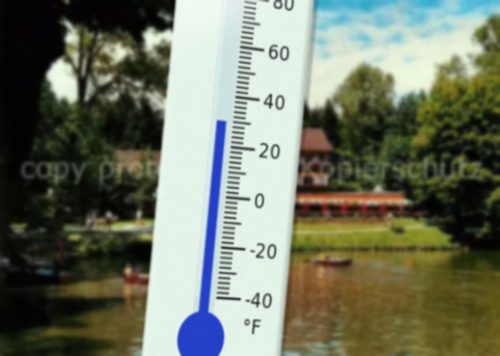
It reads 30 °F
